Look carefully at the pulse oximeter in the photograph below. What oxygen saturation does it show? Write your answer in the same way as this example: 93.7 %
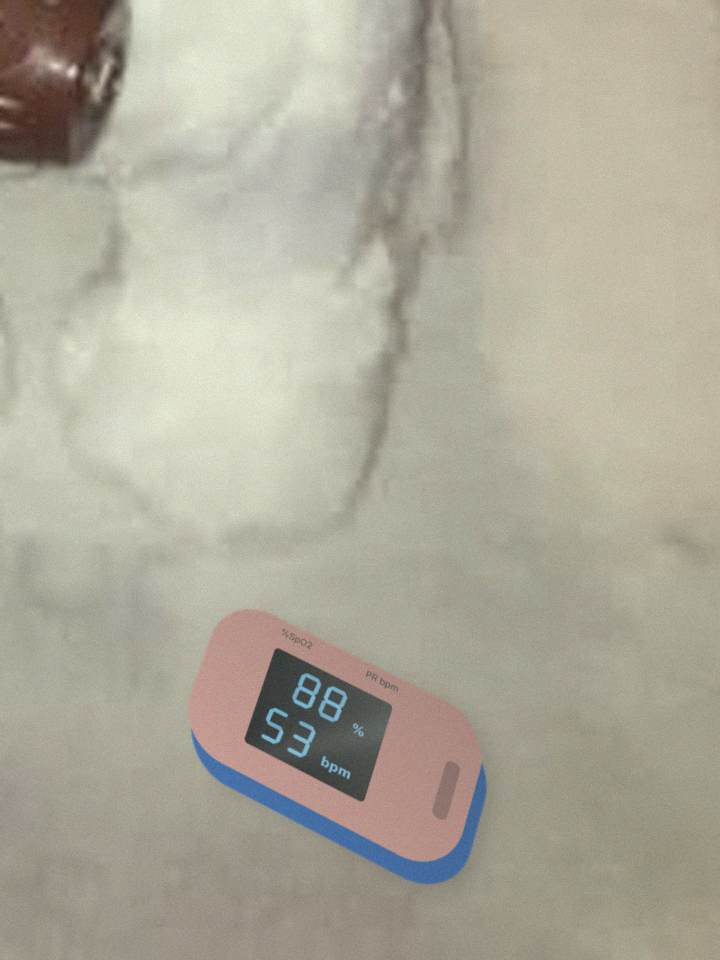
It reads 88 %
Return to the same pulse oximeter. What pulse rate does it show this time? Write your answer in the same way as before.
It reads 53 bpm
